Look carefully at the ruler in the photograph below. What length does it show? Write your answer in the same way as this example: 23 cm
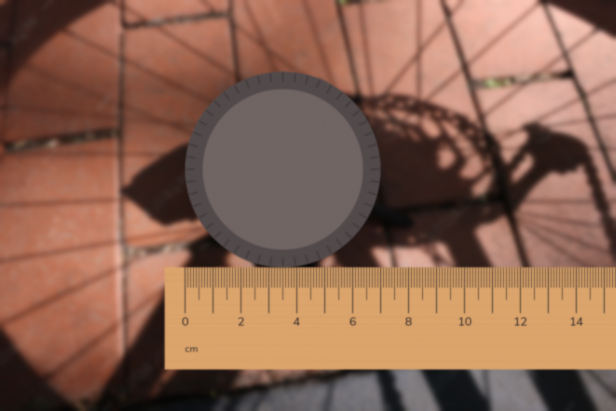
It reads 7 cm
